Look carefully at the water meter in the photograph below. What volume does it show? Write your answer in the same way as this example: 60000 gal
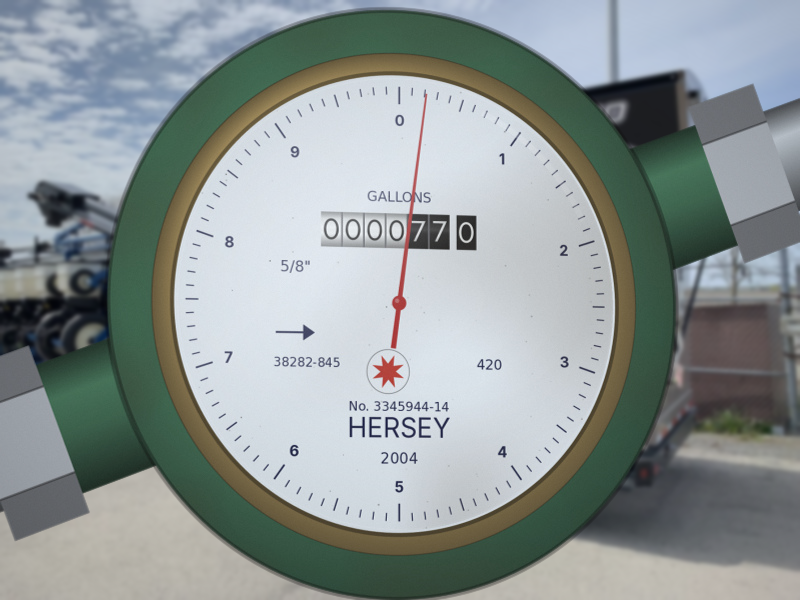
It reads 770.2 gal
